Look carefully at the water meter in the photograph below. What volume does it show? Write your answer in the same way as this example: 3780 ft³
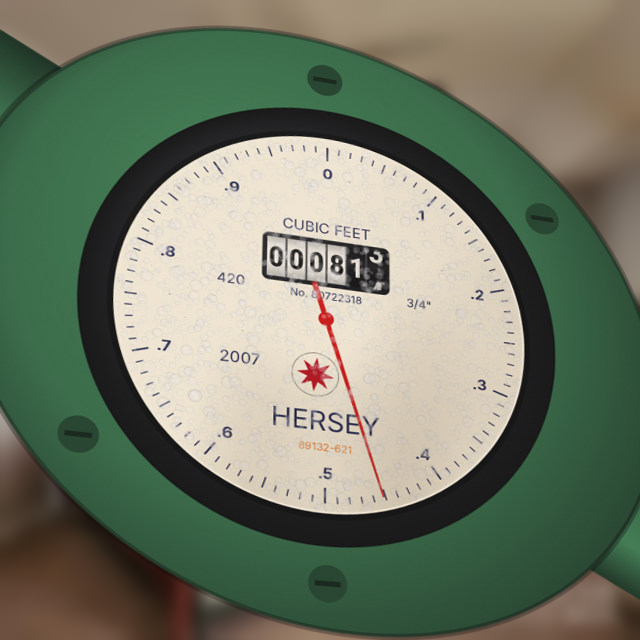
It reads 813.45 ft³
